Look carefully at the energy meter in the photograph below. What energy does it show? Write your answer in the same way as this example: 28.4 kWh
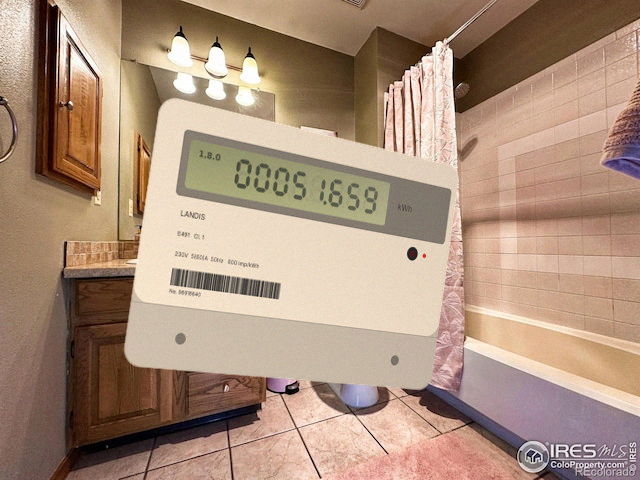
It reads 51.659 kWh
